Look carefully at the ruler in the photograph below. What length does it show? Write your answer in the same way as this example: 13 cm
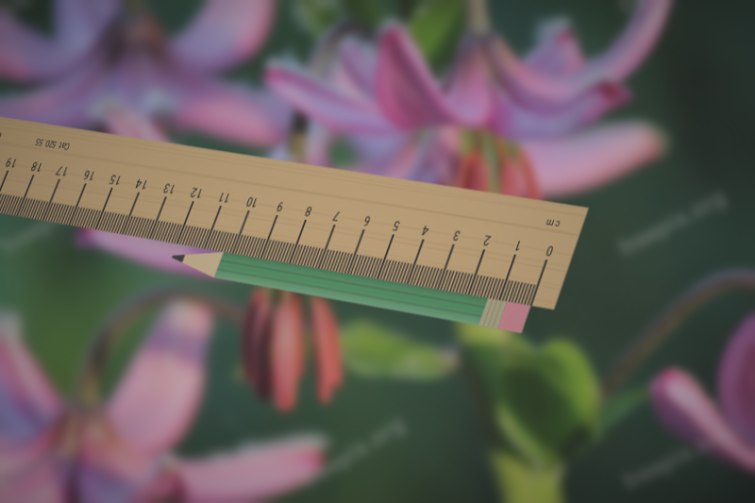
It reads 12 cm
